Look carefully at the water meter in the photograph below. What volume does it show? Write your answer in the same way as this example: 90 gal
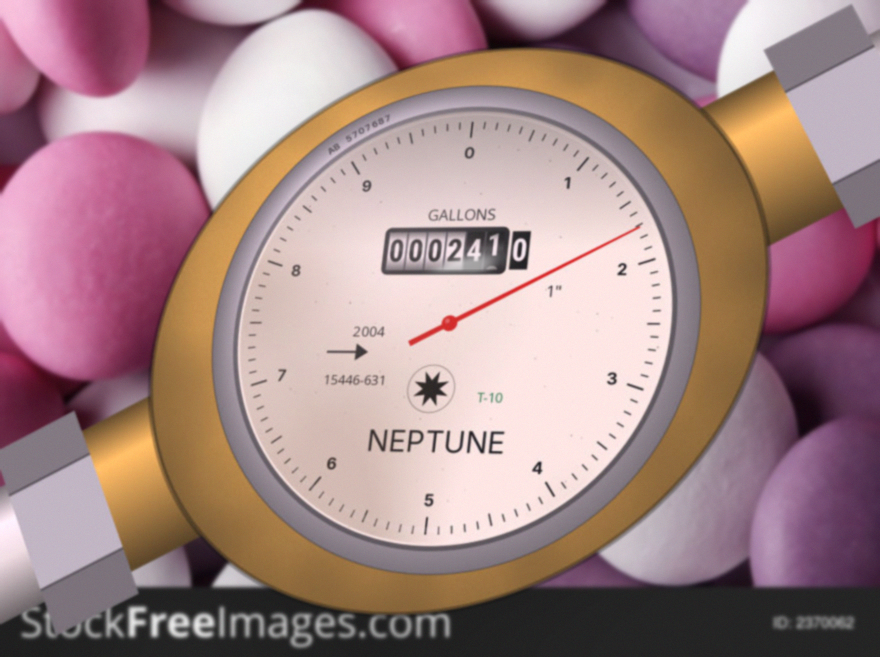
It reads 2411.7 gal
